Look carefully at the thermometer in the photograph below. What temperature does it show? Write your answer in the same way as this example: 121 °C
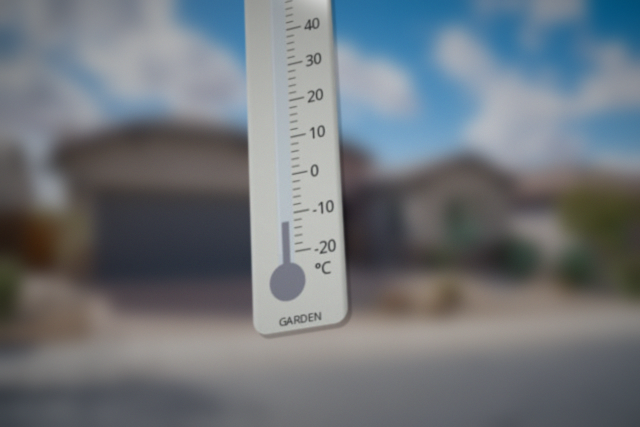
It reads -12 °C
